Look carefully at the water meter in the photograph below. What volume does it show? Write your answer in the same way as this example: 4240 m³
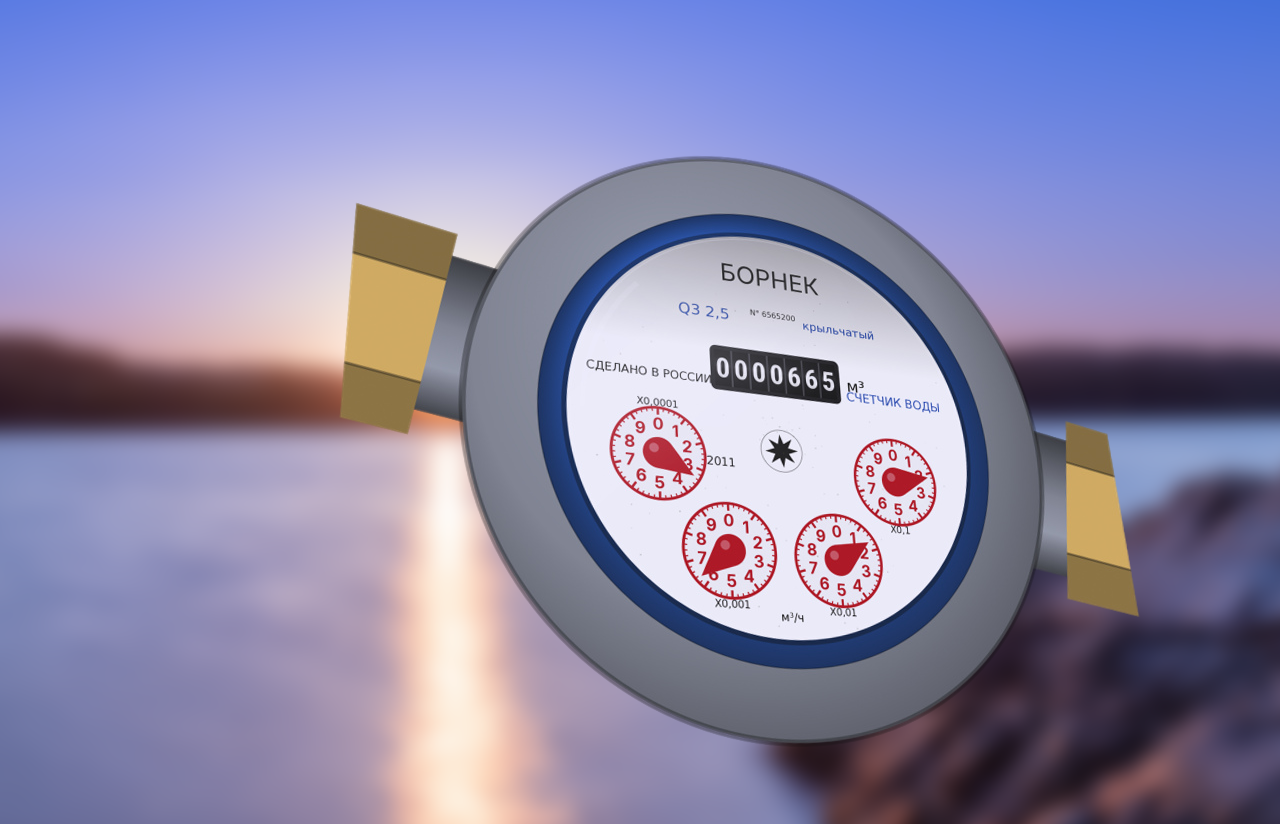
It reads 665.2163 m³
